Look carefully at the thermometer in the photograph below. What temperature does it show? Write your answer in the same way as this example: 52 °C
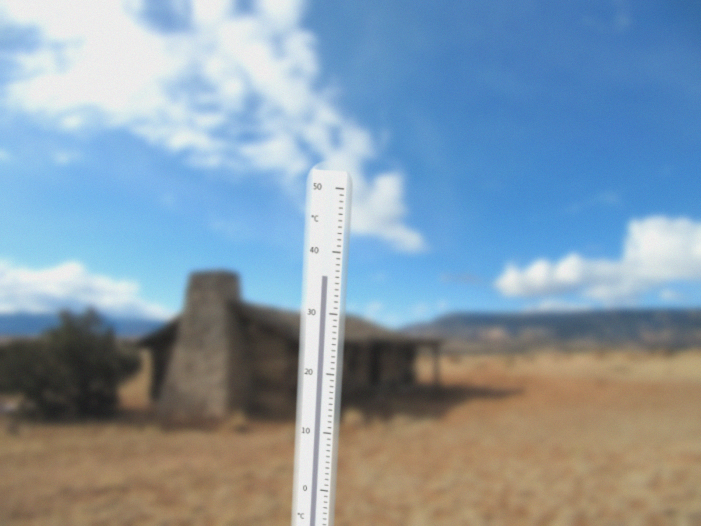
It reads 36 °C
